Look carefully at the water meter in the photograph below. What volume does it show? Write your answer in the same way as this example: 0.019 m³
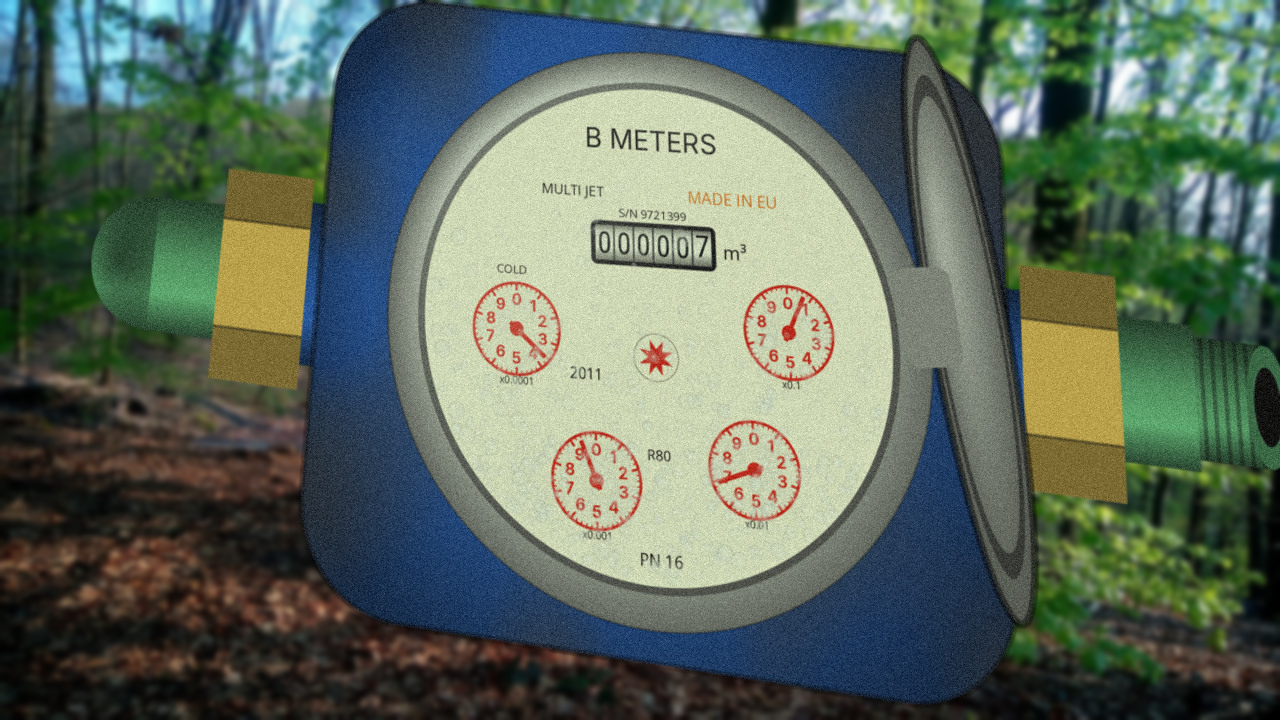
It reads 7.0693 m³
